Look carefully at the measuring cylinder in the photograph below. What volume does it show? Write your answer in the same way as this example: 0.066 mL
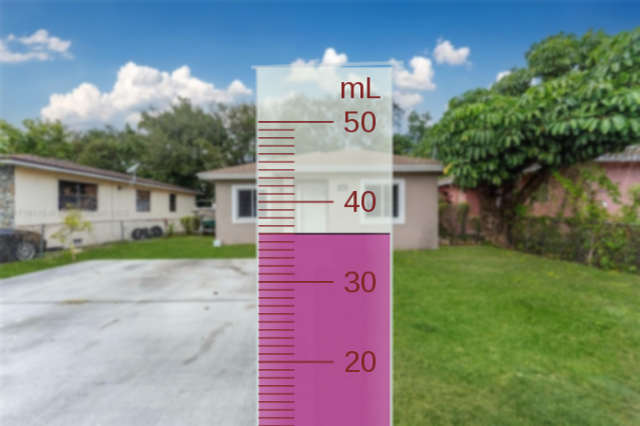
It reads 36 mL
